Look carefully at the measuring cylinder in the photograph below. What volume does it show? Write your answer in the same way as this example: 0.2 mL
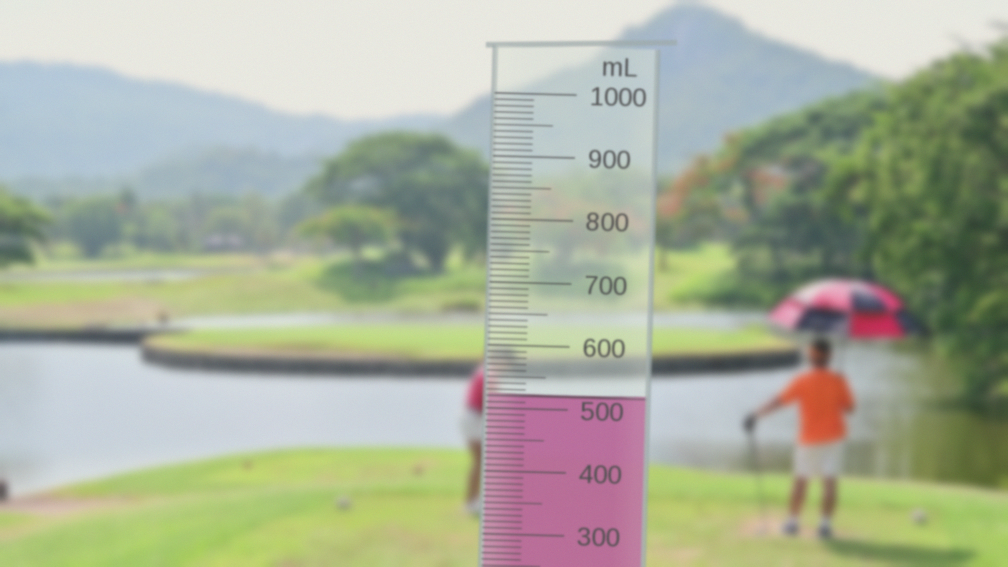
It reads 520 mL
